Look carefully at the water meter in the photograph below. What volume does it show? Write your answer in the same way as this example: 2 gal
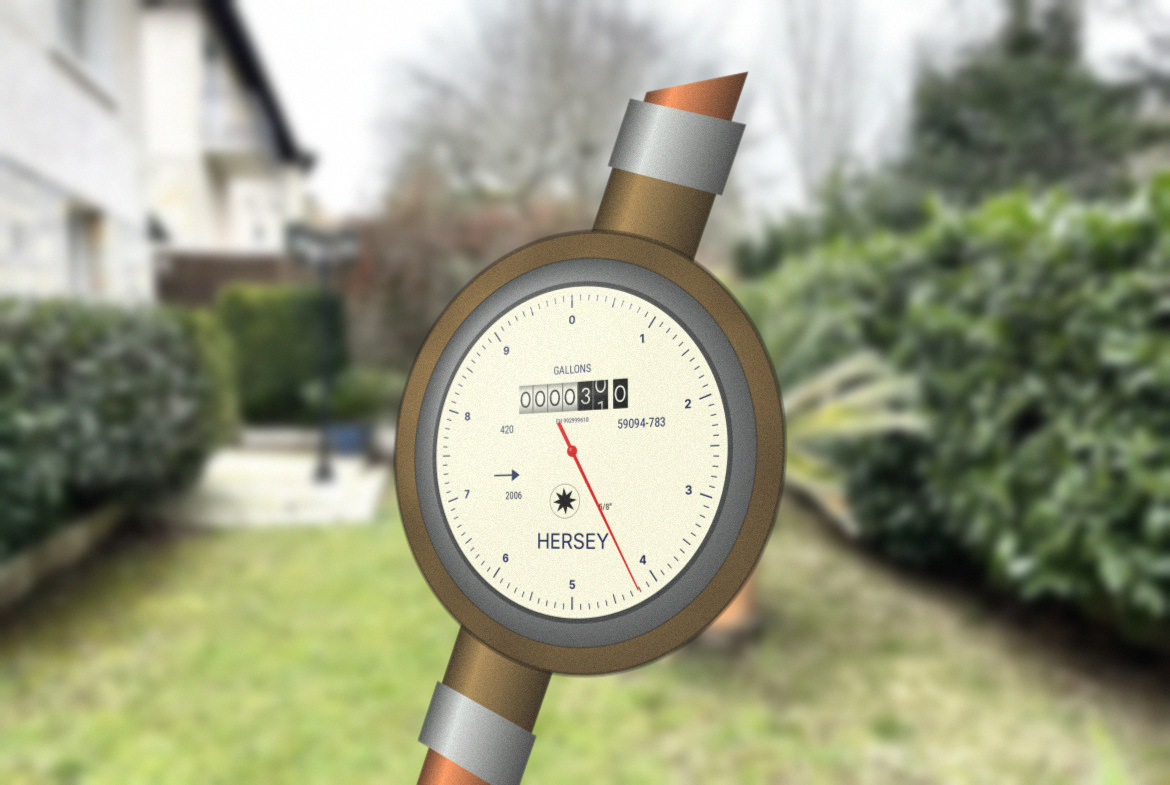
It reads 304.2 gal
